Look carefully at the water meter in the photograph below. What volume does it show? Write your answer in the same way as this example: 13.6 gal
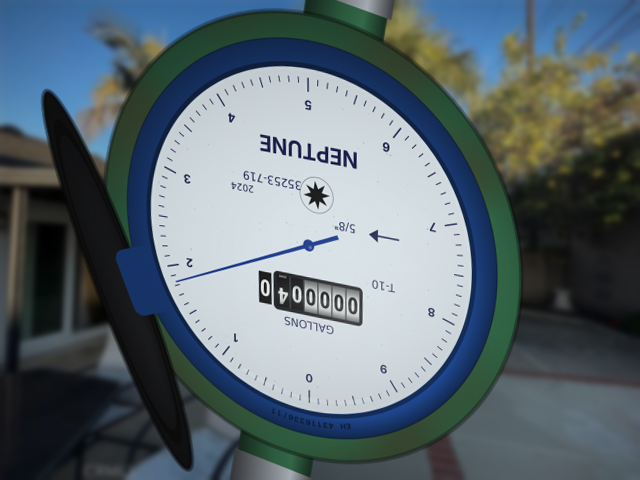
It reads 41.8 gal
